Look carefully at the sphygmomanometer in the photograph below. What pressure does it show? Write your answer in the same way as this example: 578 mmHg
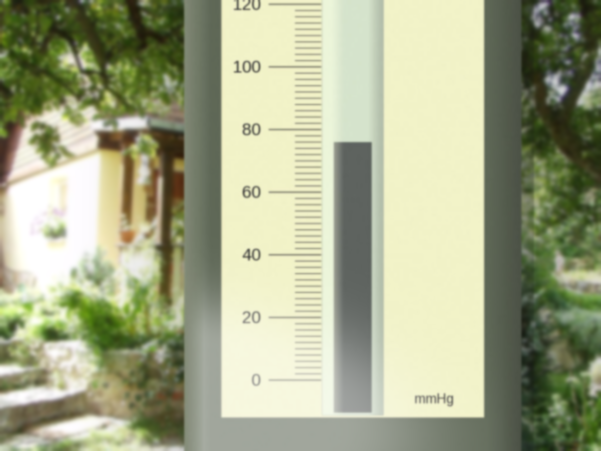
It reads 76 mmHg
